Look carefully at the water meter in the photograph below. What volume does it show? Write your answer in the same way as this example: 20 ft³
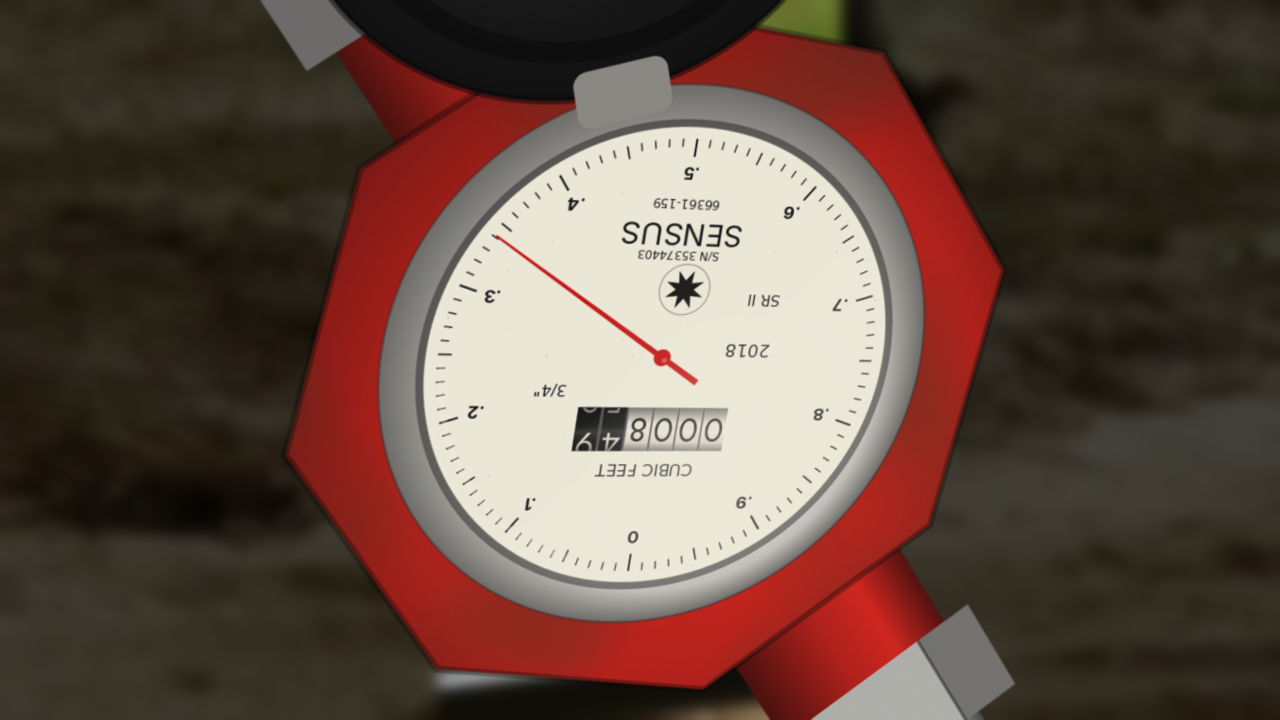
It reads 849.34 ft³
